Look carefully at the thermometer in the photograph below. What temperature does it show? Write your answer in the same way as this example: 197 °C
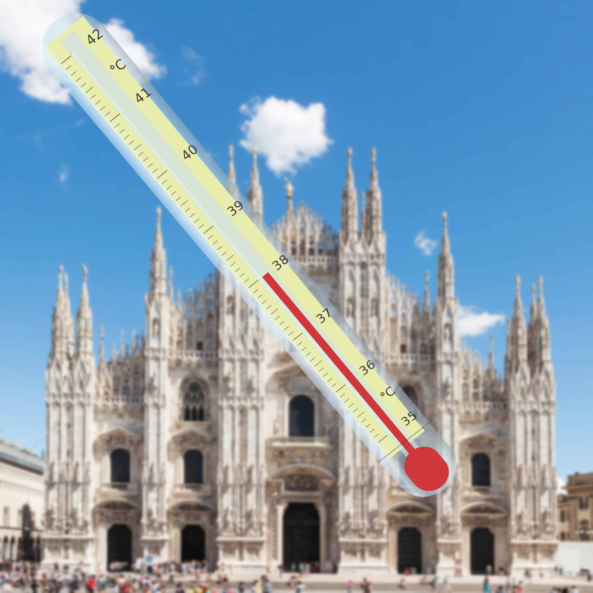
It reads 38 °C
